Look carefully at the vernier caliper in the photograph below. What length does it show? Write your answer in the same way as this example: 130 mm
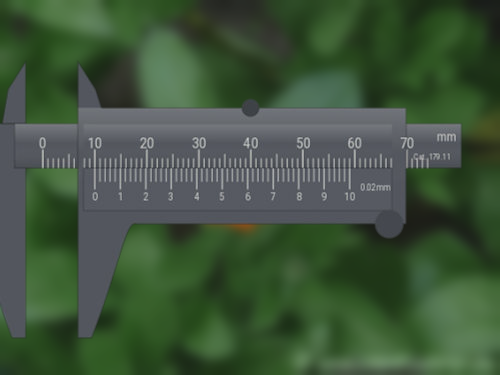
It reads 10.0 mm
